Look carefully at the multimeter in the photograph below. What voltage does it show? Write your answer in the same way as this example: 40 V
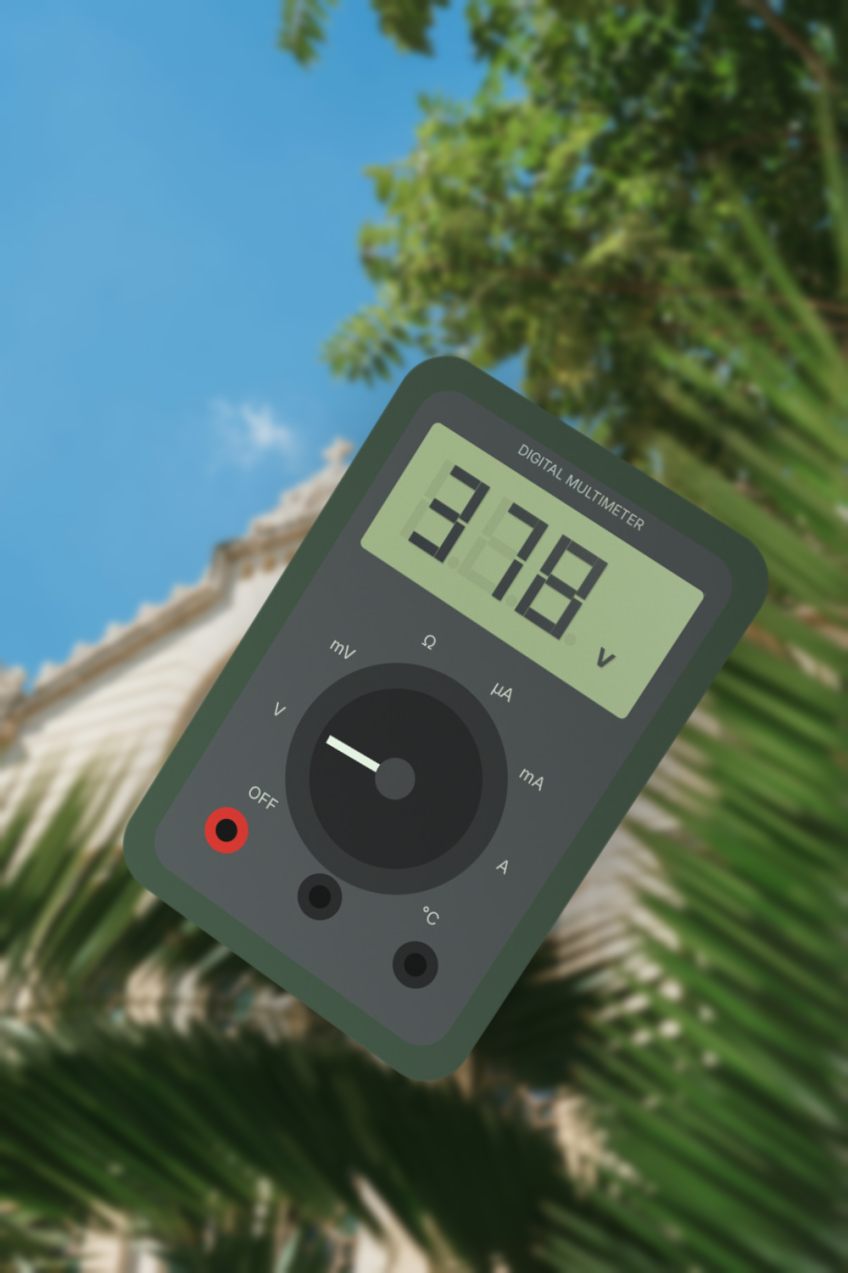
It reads 378 V
